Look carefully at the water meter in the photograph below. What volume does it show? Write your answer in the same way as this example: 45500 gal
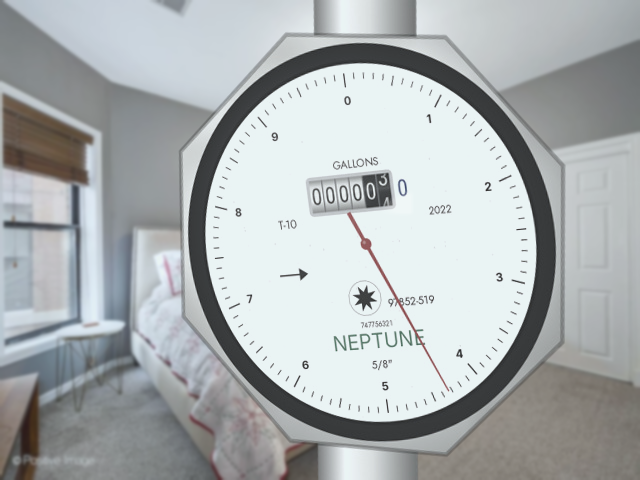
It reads 34.3 gal
